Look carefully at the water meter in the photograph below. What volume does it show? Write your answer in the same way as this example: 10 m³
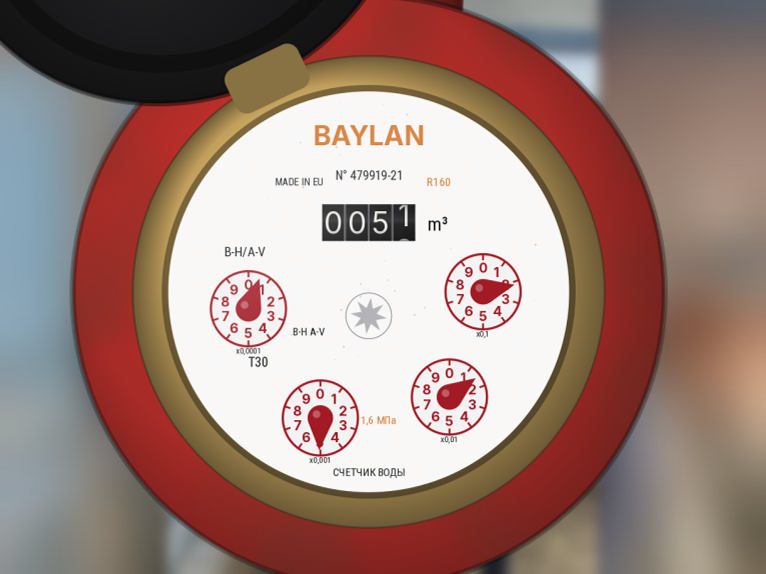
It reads 51.2150 m³
